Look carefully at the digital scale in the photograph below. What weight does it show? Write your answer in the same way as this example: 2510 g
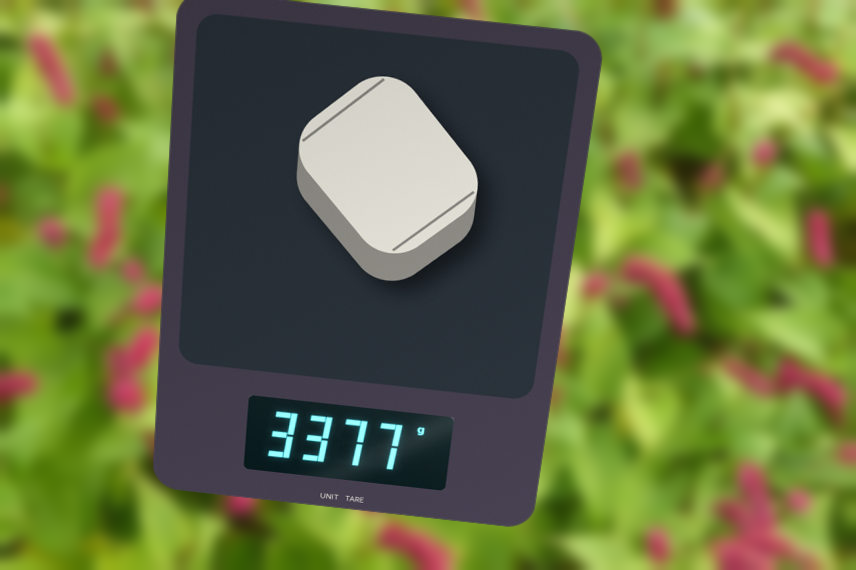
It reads 3377 g
